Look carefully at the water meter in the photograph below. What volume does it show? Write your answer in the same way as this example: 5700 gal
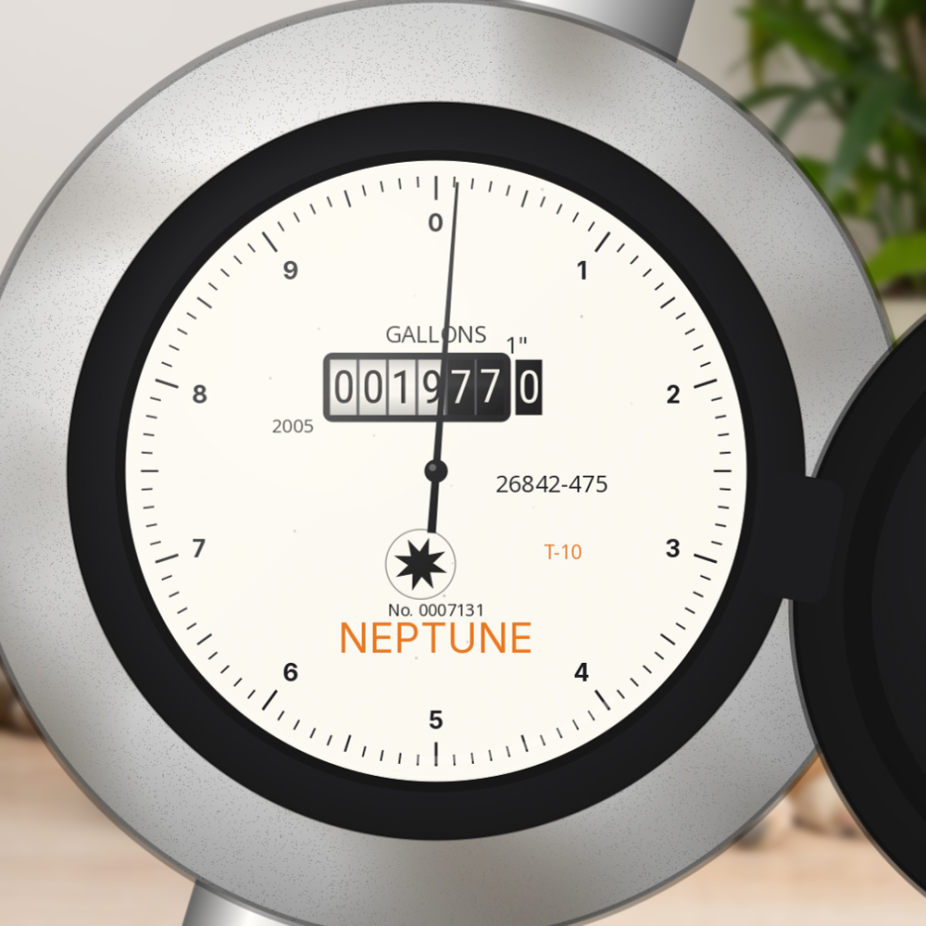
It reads 19770.1 gal
